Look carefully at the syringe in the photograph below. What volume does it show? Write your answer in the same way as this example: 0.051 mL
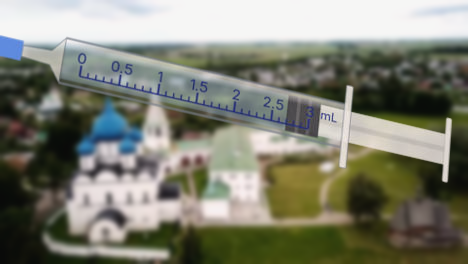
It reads 2.7 mL
